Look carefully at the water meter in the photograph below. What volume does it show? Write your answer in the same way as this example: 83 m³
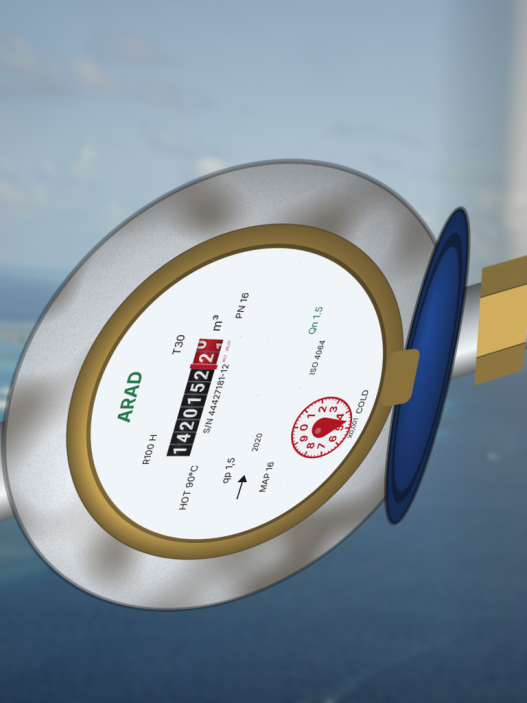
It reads 1420152.204 m³
